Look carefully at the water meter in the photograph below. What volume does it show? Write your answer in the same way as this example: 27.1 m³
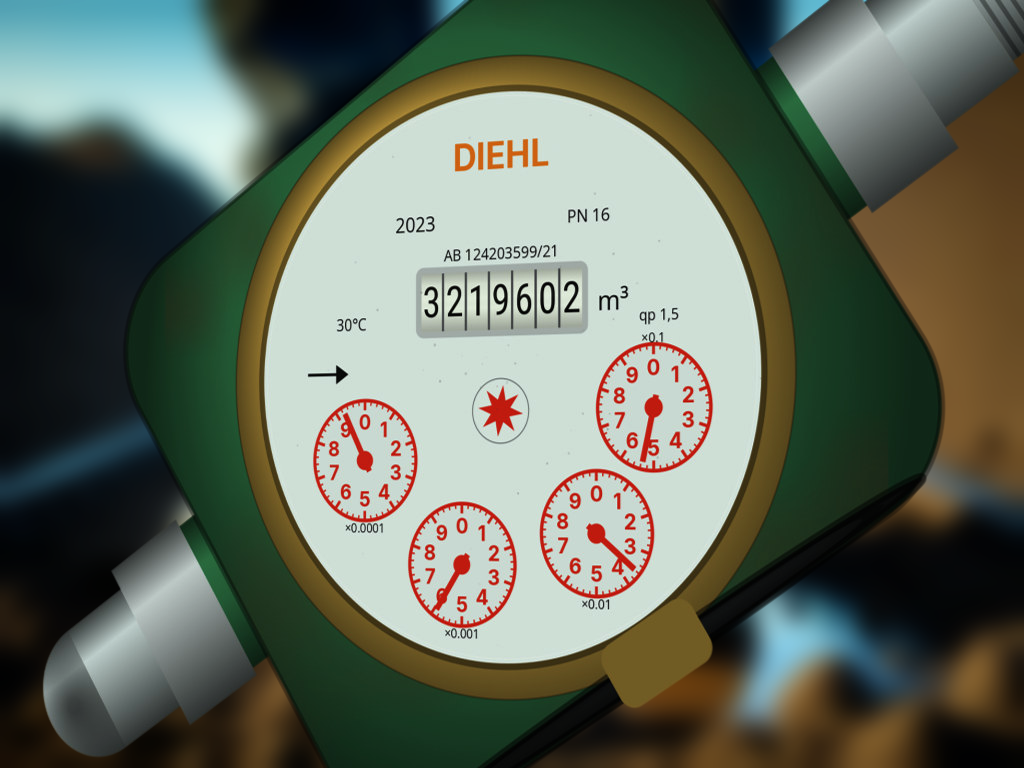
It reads 3219602.5359 m³
